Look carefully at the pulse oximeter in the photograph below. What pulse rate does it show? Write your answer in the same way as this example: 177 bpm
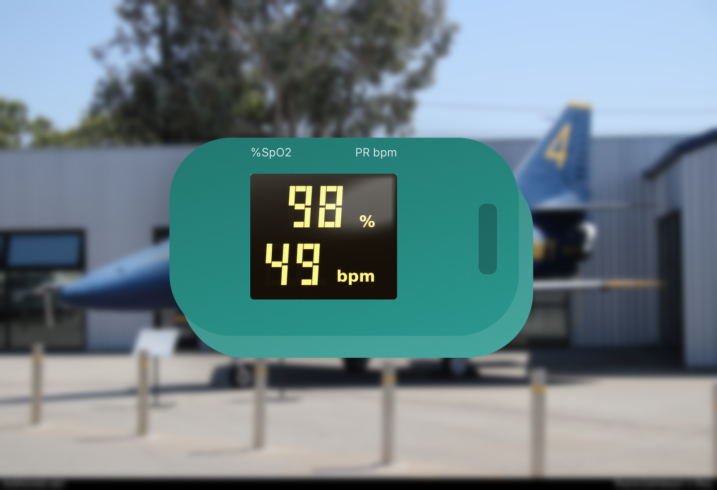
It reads 49 bpm
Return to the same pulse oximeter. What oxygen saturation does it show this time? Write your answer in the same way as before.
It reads 98 %
